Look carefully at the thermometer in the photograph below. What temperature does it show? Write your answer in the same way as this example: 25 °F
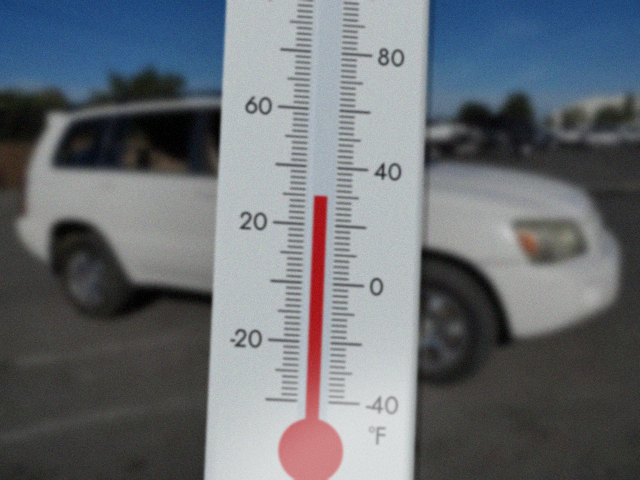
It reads 30 °F
